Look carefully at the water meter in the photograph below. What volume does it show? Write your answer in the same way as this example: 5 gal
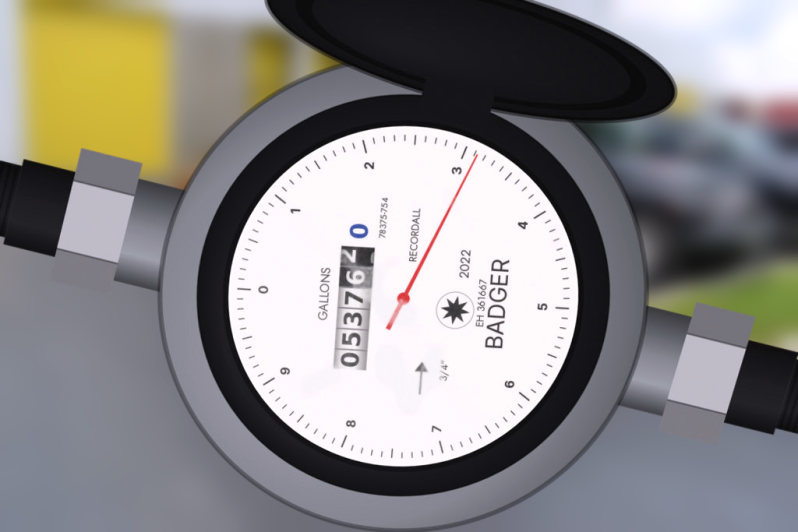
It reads 537623.1 gal
